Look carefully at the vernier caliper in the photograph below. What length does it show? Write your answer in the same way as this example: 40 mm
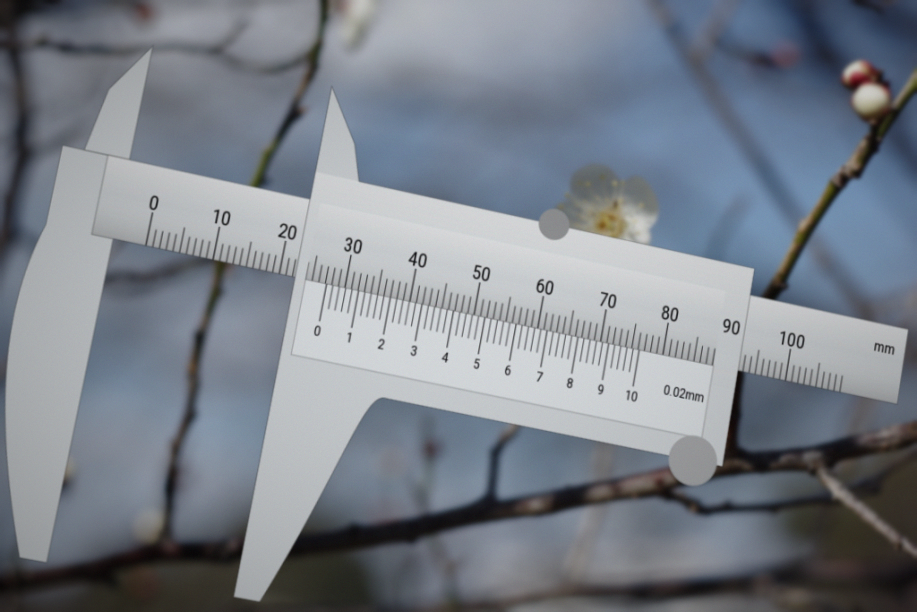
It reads 27.2 mm
